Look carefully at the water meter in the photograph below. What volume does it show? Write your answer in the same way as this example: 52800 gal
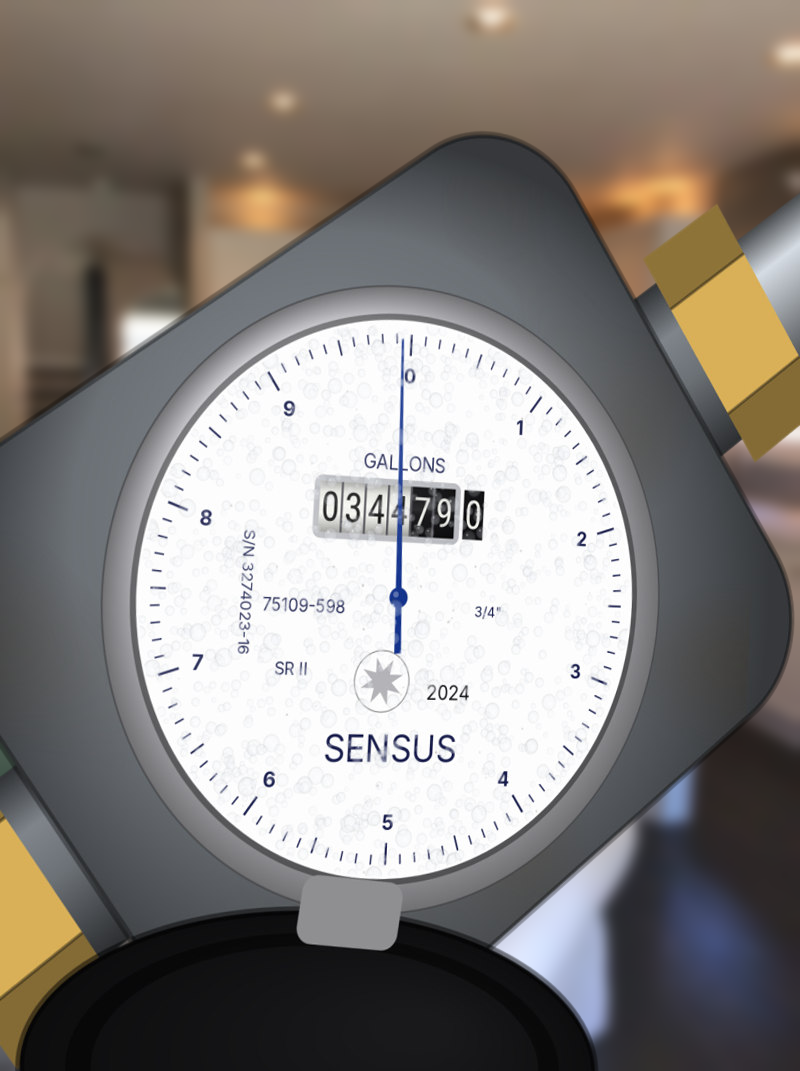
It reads 344789.9 gal
